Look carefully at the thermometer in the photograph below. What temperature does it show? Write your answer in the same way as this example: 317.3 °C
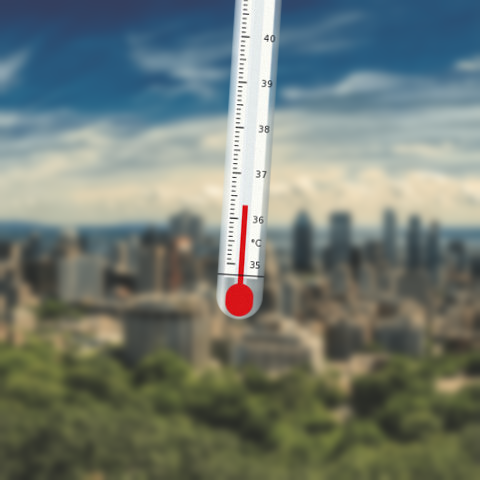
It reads 36.3 °C
